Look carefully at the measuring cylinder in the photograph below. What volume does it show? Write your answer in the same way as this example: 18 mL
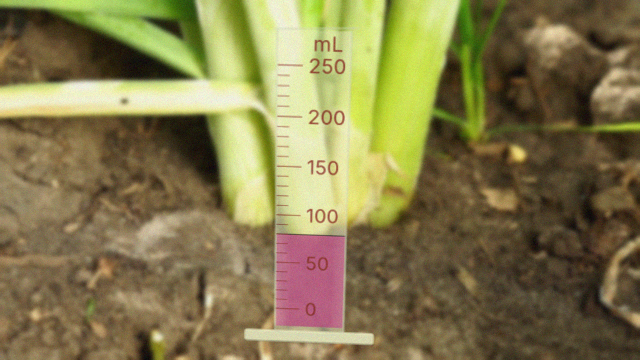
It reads 80 mL
